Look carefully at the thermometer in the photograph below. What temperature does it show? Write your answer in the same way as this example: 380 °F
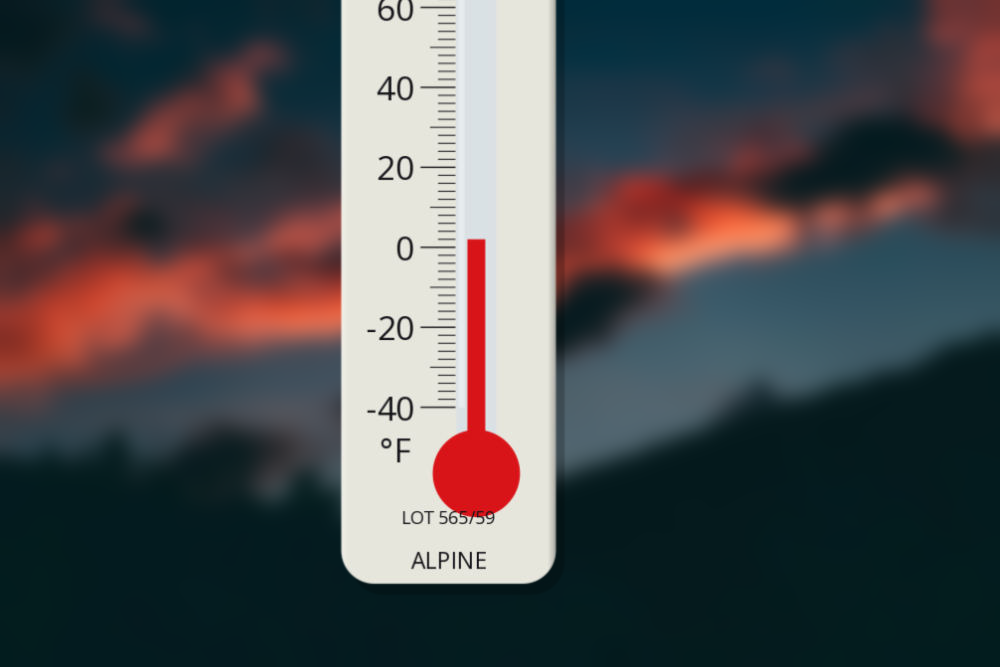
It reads 2 °F
